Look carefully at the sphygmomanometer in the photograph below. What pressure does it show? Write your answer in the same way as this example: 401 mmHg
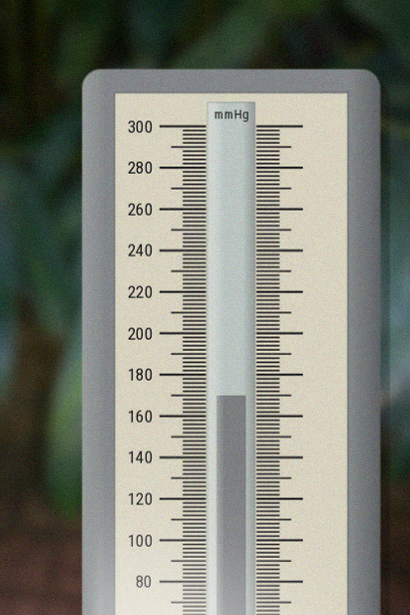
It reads 170 mmHg
